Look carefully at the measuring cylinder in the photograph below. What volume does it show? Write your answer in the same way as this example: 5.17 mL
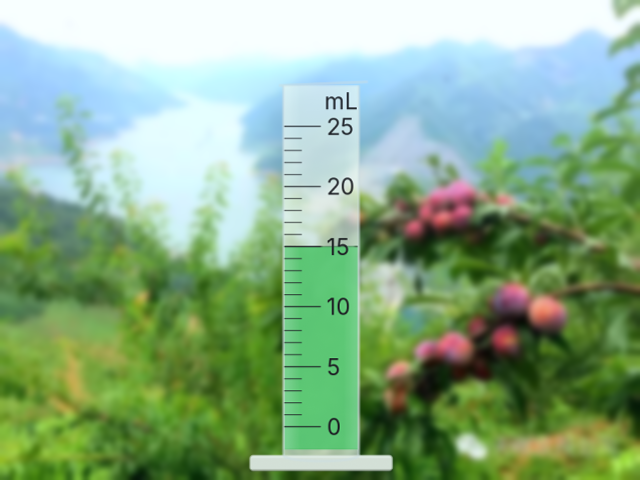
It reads 15 mL
